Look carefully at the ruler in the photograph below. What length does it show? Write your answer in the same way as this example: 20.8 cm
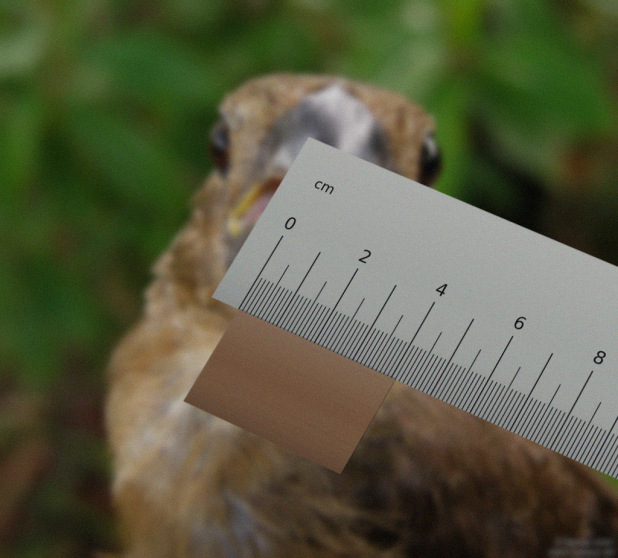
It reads 4.1 cm
